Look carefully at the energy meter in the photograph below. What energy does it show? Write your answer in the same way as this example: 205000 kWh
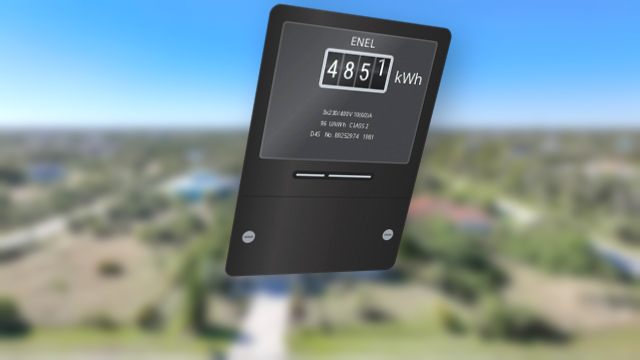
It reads 4851 kWh
